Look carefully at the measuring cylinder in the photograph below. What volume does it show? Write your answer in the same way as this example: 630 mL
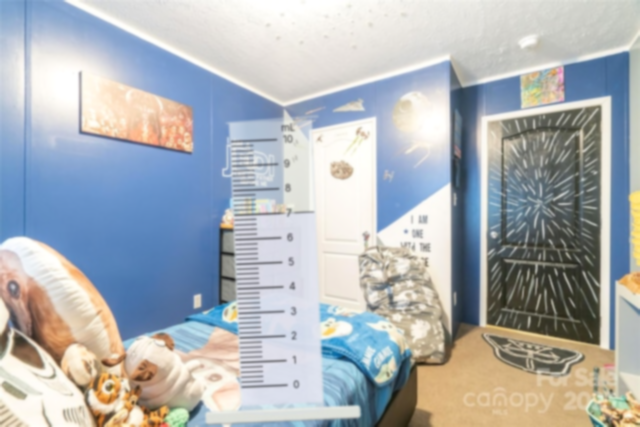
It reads 7 mL
